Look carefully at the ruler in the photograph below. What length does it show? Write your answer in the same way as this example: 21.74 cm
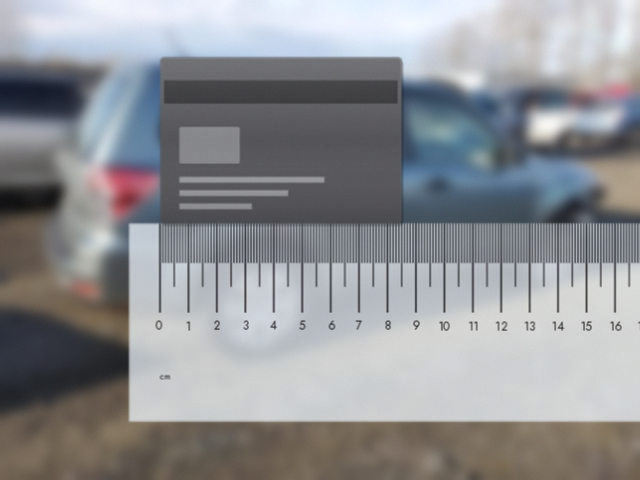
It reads 8.5 cm
